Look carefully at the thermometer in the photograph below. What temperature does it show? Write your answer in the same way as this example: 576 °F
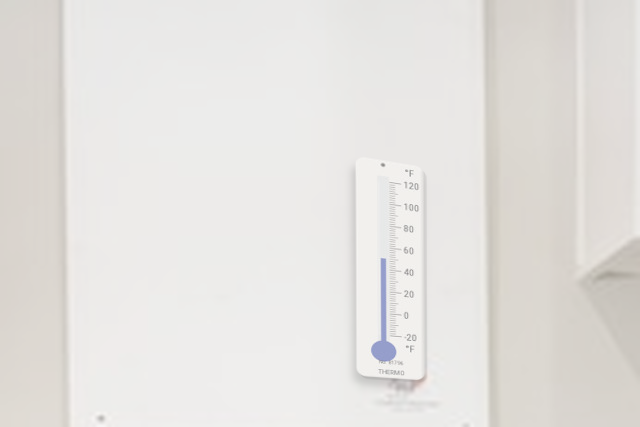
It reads 50 °F
